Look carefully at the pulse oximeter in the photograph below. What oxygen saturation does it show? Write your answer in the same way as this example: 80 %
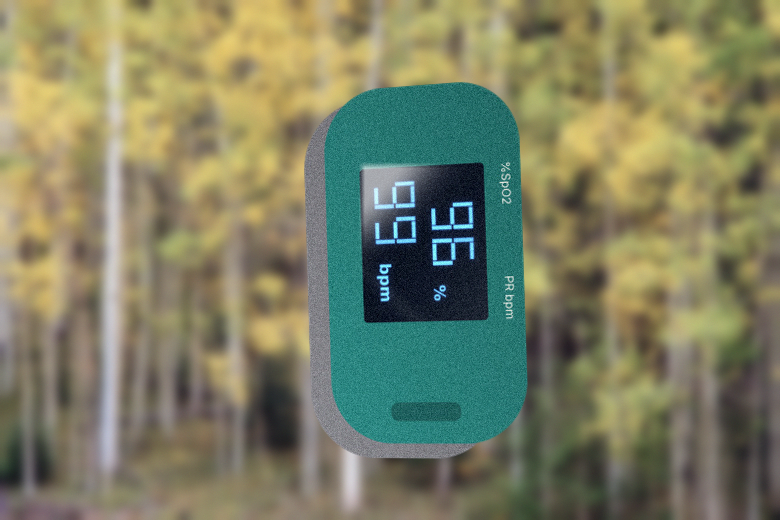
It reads 96 %
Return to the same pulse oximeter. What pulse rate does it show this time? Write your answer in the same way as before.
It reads 99 bpm
